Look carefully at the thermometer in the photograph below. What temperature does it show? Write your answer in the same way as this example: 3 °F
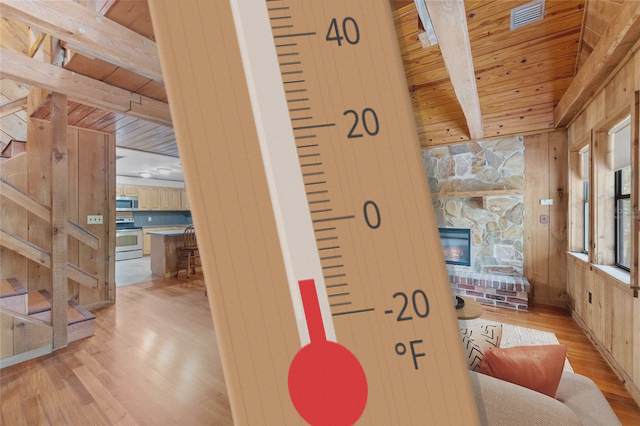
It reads -12 °F
